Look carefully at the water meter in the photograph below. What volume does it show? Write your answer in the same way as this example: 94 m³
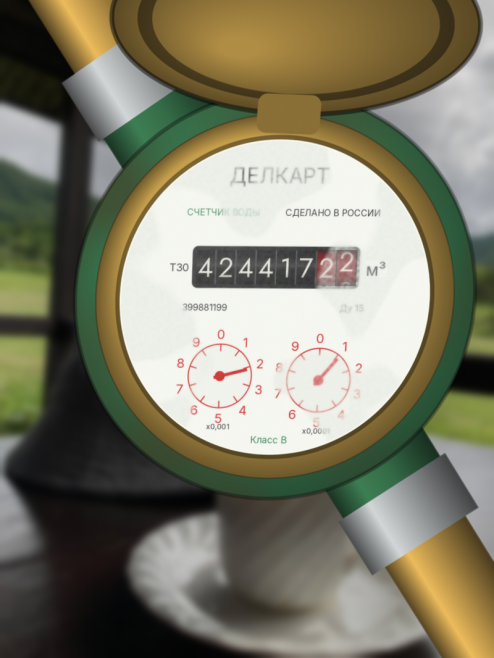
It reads 424417.2221 m³
